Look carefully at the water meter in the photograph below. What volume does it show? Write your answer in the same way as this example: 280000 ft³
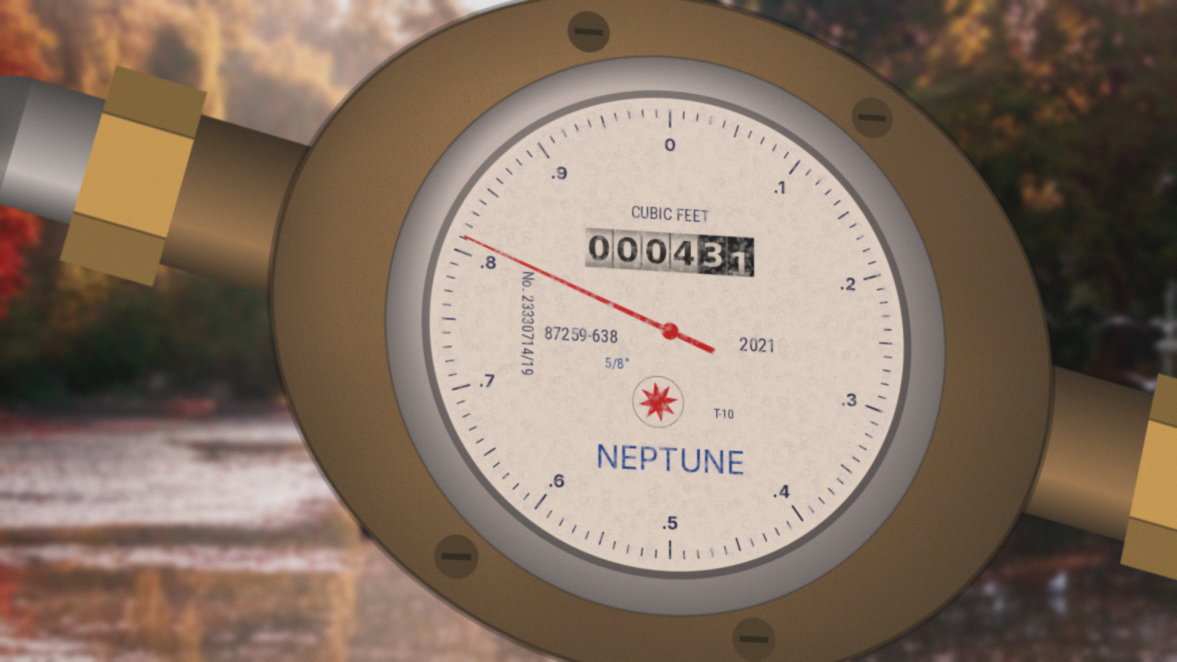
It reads 430.81 ft³
